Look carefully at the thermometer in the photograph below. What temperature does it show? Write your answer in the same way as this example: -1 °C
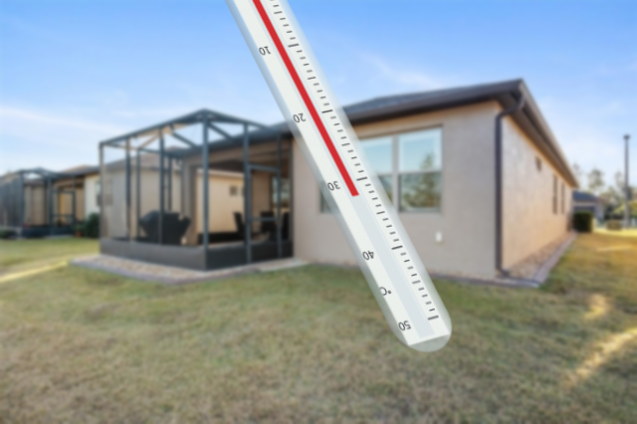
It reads 32 °C
